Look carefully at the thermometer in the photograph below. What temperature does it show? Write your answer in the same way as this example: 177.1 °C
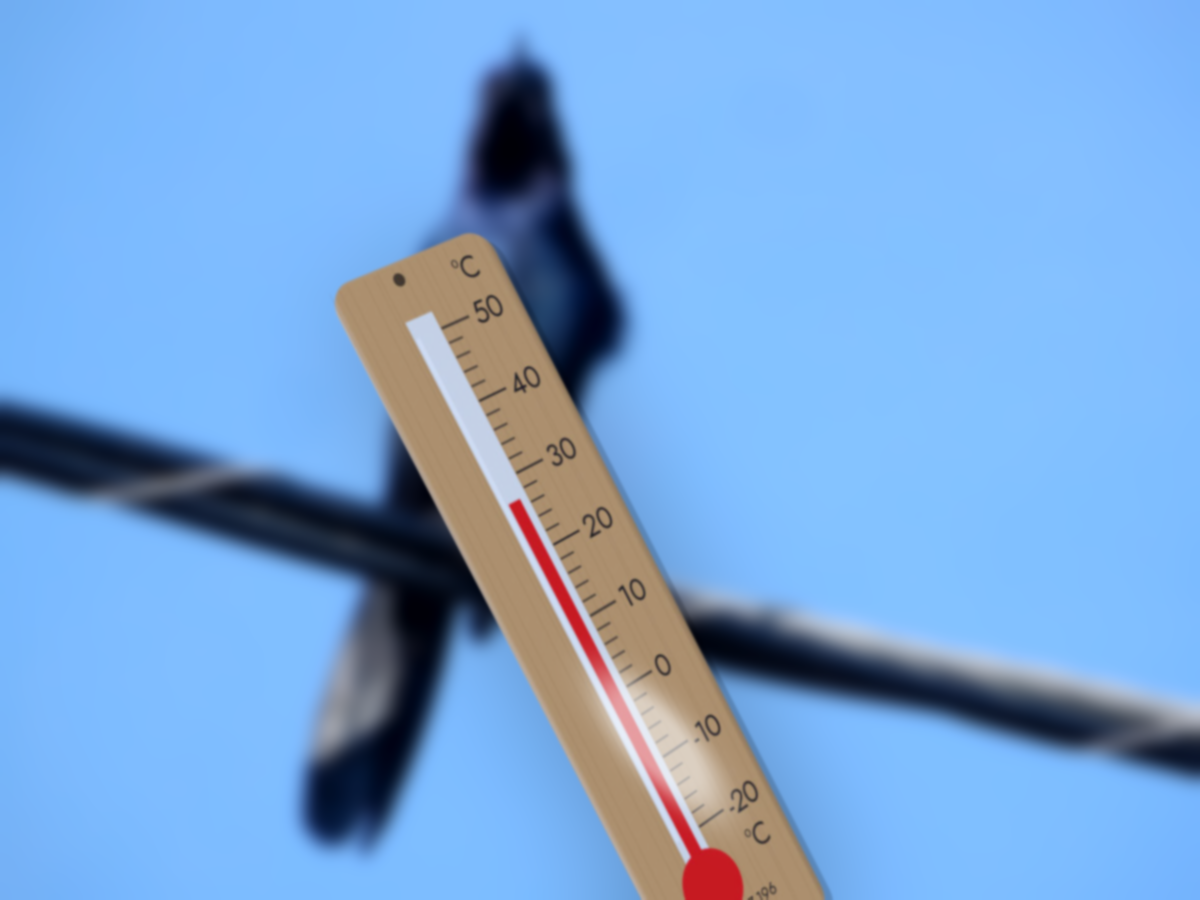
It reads 27 °C
